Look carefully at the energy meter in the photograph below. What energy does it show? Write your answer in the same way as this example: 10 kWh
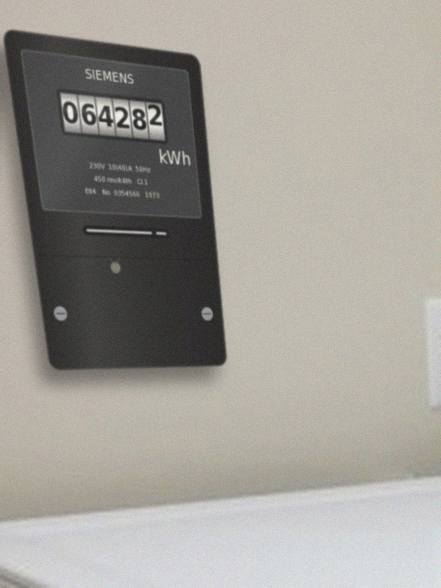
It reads 64282 kWh
